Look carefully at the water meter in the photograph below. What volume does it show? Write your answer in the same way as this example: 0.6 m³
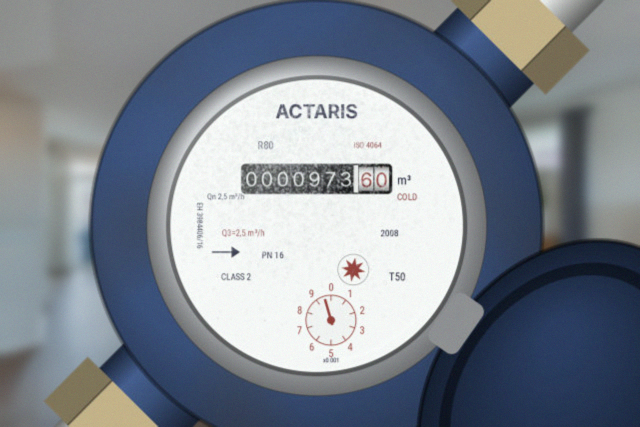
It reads 973.599 m³
